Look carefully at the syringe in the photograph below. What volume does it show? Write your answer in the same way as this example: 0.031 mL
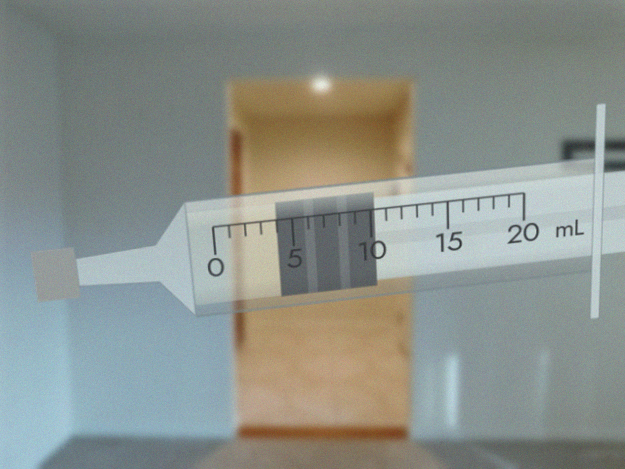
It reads 4 mL
